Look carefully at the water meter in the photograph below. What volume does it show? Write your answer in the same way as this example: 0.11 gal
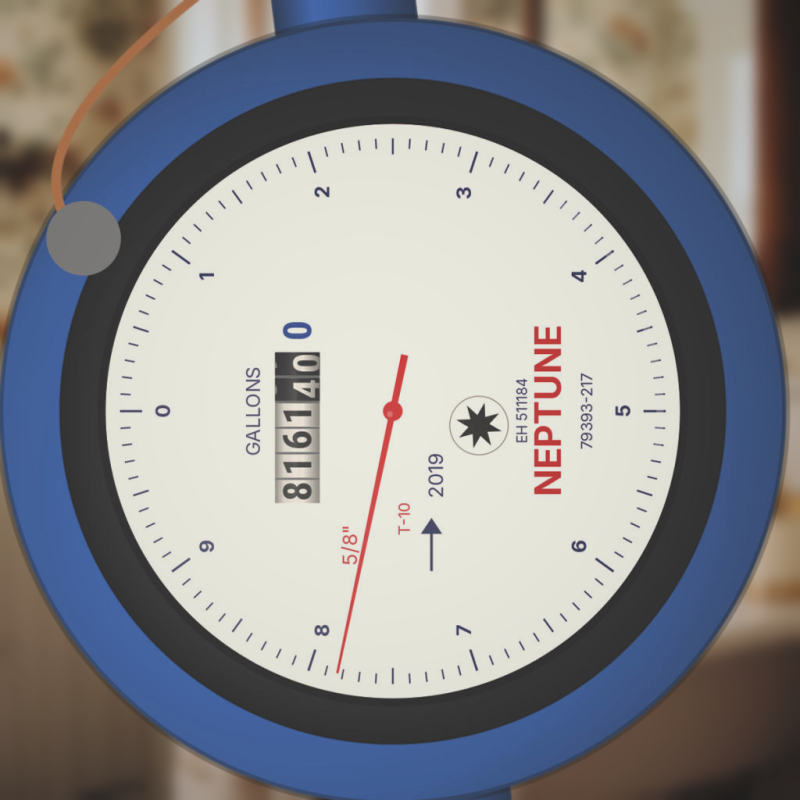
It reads 8161397.8 gal
